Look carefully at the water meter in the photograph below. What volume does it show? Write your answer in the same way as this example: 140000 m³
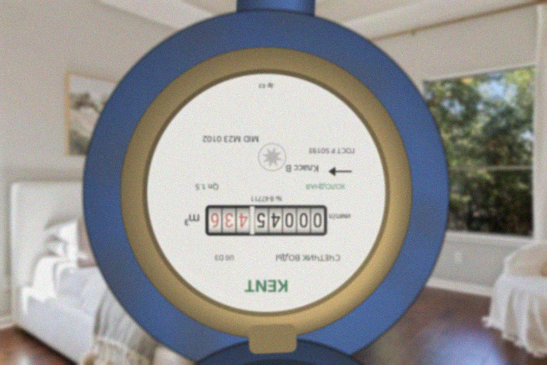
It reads 45.436 m³
